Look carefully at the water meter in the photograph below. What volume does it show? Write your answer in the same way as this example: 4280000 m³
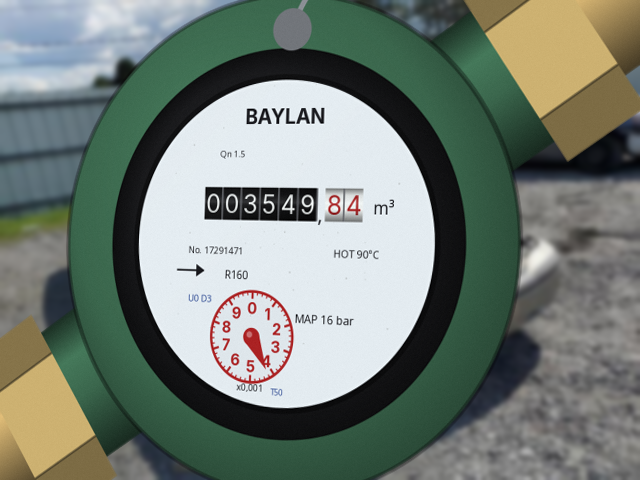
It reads 3549.844 m³
